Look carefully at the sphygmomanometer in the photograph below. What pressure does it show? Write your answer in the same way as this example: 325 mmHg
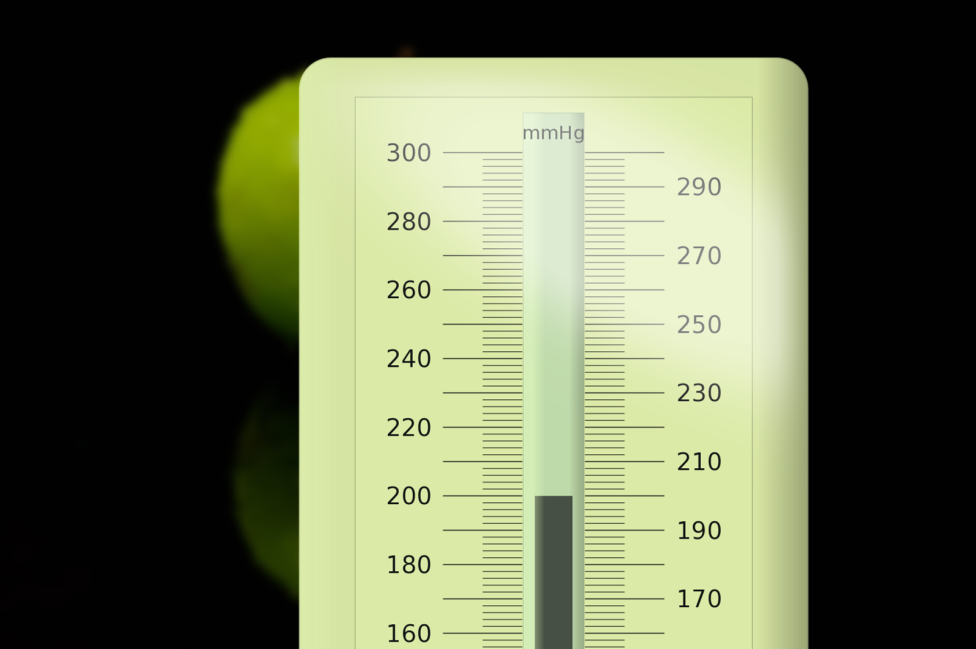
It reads 200 mmHg
